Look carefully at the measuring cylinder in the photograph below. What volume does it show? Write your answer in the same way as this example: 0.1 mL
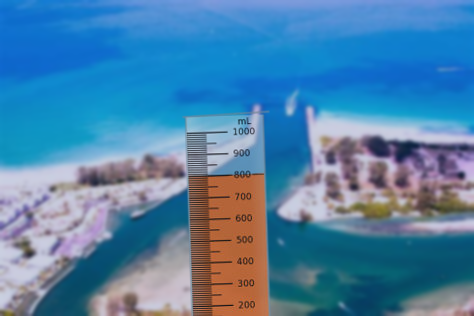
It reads 800 mL
